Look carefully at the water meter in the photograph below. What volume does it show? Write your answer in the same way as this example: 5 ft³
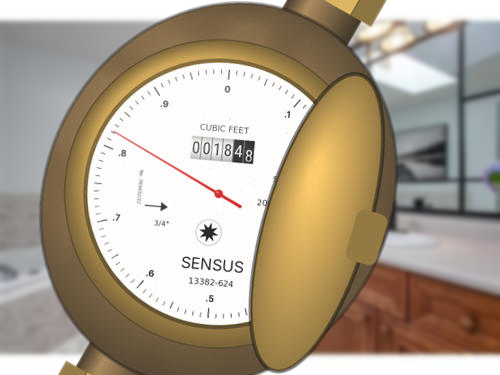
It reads 1847.82 ft³
